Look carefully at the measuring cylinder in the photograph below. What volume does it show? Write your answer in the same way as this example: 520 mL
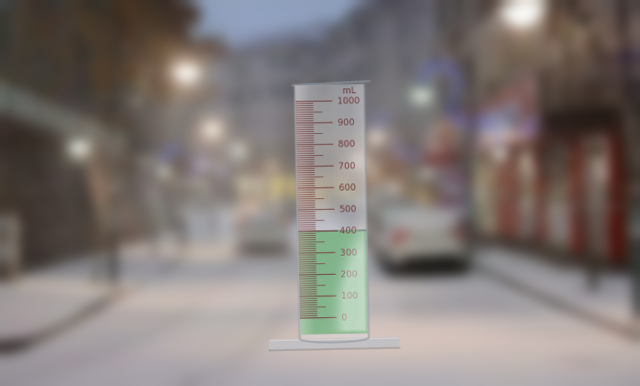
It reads 400 mL
